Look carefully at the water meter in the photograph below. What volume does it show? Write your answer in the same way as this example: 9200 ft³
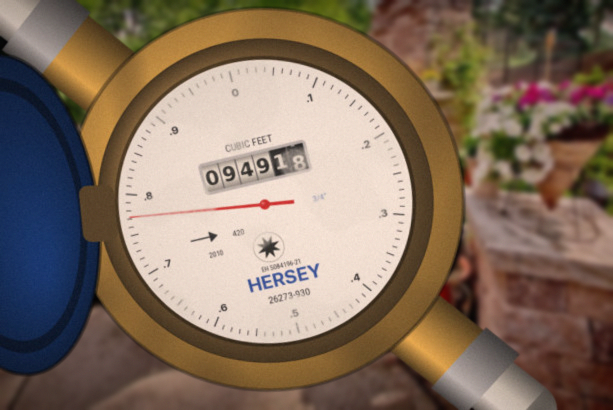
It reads 94917.77 ft³
